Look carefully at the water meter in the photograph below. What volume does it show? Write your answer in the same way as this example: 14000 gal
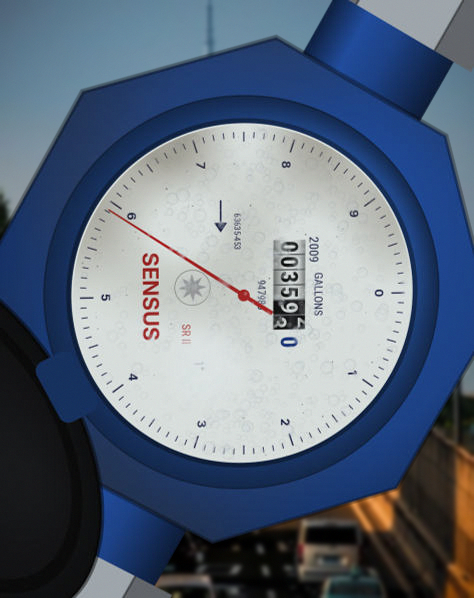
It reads 35925.9 gal
